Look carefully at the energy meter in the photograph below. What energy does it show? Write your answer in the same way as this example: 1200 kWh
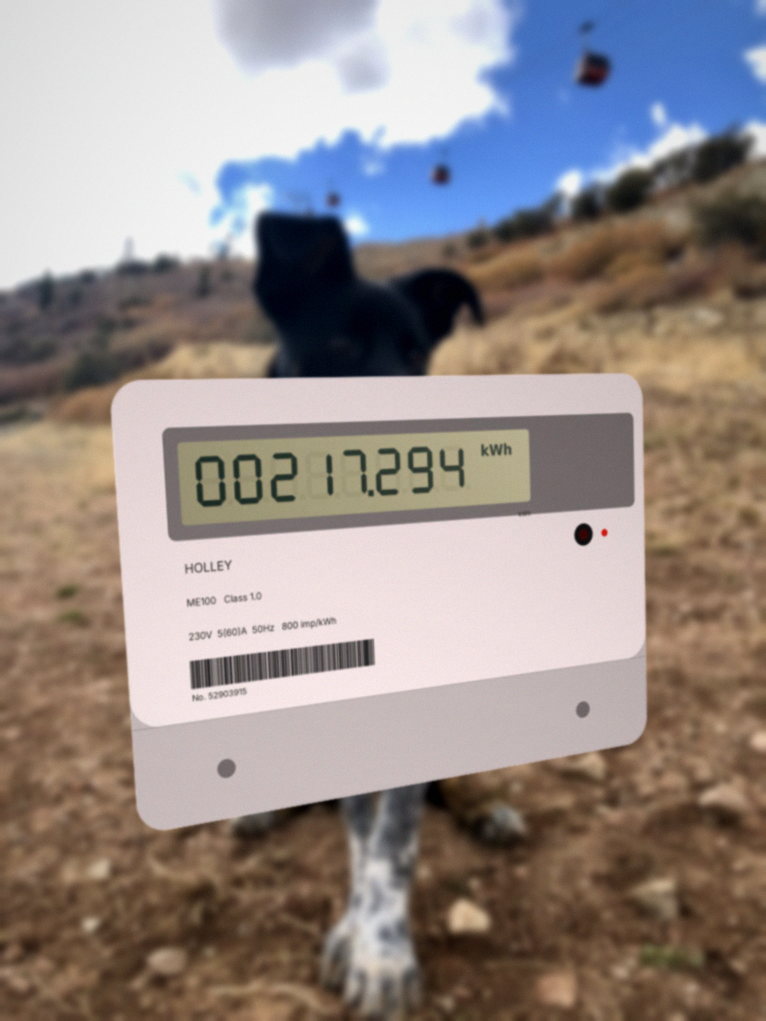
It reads 217.294 kWh
